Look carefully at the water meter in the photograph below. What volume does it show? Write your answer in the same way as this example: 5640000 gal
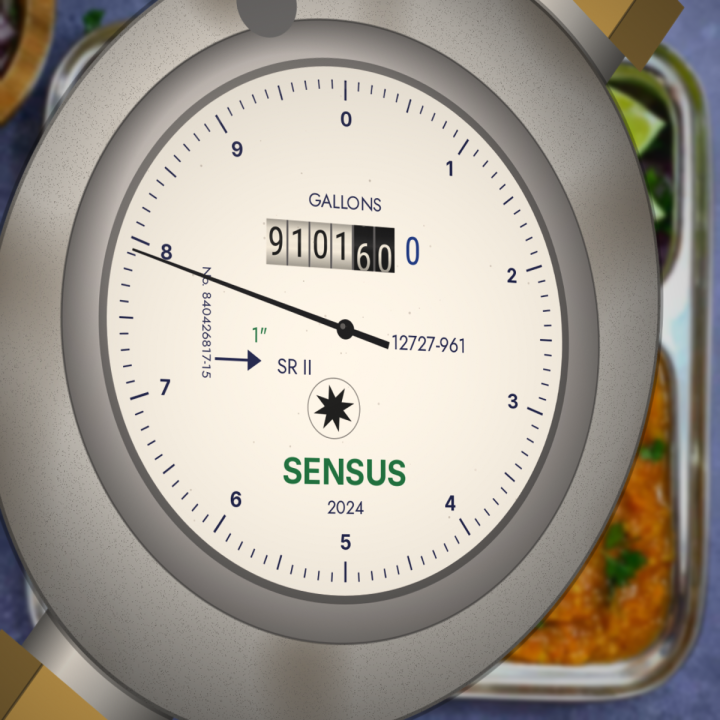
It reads 9101597.9 gal
